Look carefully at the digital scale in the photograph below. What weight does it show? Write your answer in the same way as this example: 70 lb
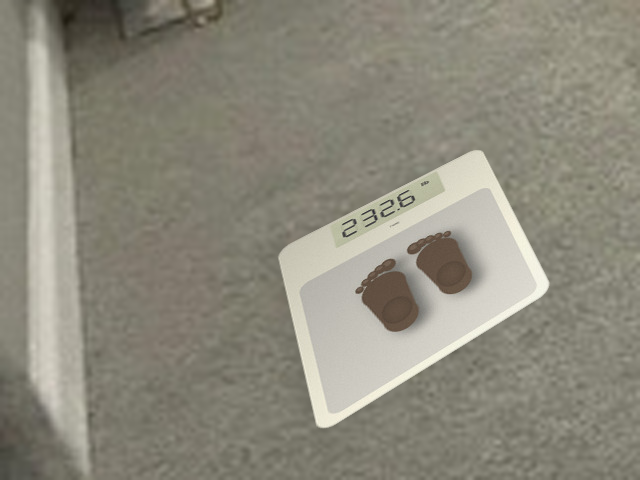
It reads 232.6 lb
